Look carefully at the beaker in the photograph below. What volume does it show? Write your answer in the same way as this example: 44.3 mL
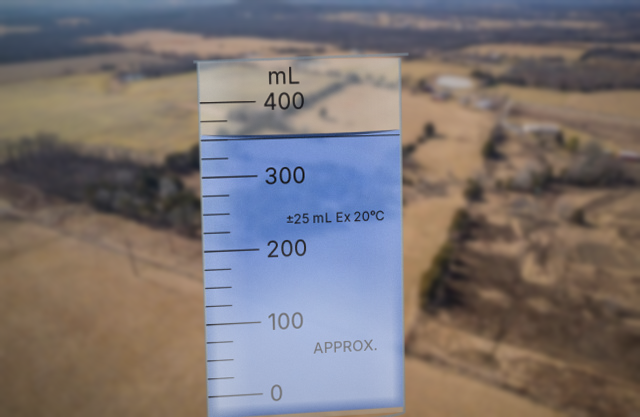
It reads 350 mL
